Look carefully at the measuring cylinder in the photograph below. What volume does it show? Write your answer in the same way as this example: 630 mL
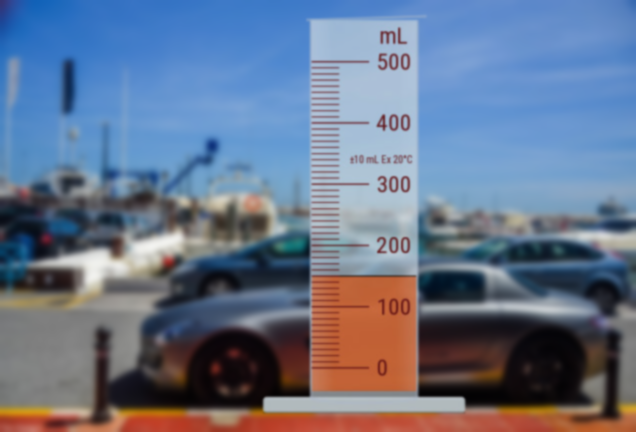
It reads 150 mL
